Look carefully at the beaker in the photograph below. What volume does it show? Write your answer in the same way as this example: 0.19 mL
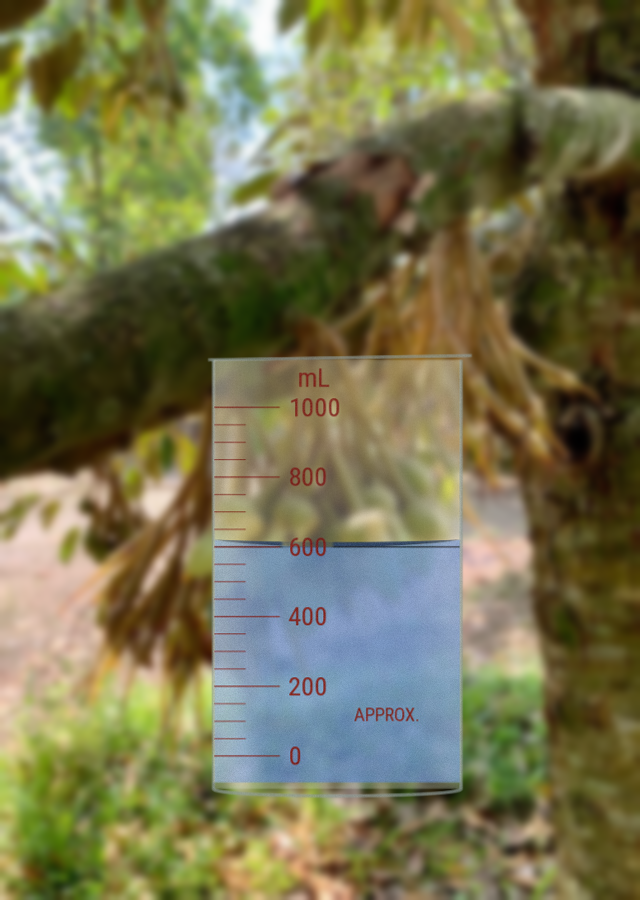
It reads 600 mL
